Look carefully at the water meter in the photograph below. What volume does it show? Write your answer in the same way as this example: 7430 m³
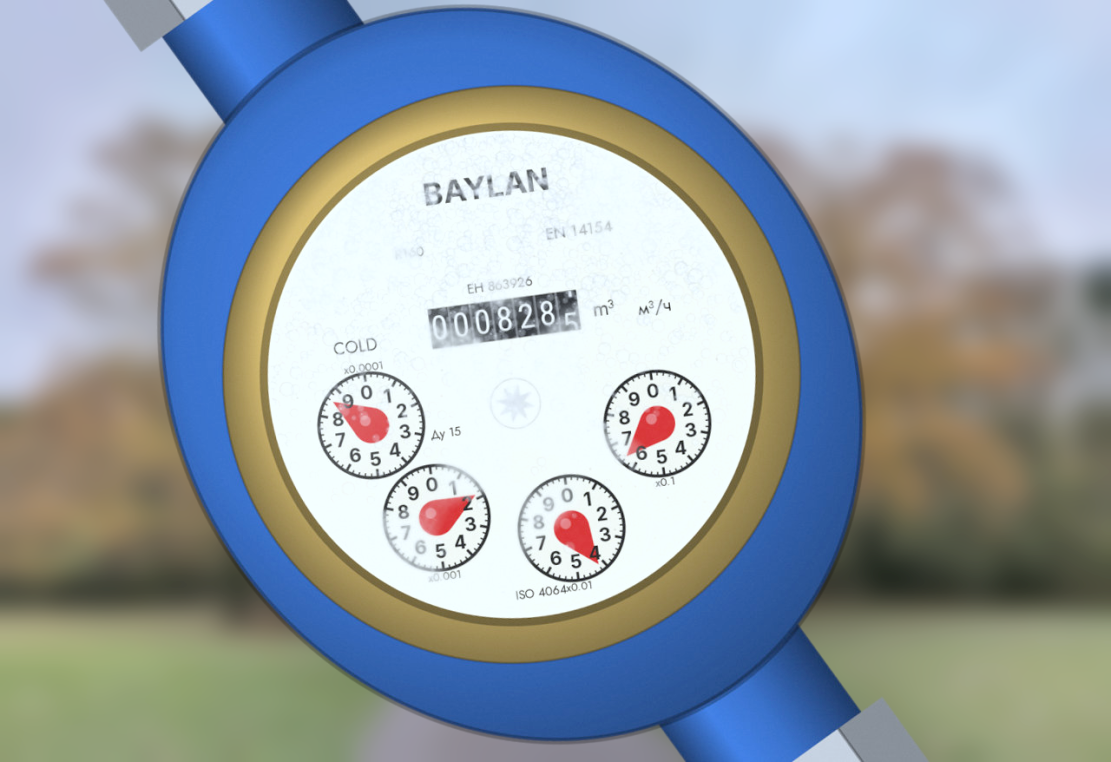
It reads 8284.6418 m³
